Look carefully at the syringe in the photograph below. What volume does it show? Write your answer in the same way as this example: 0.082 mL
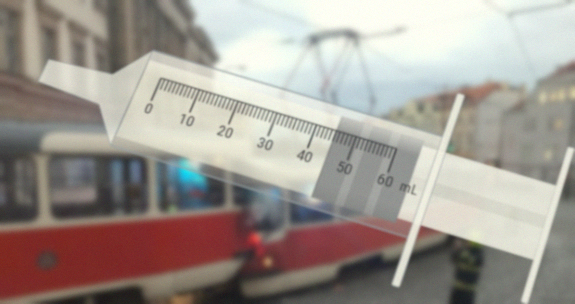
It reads 45 mL
